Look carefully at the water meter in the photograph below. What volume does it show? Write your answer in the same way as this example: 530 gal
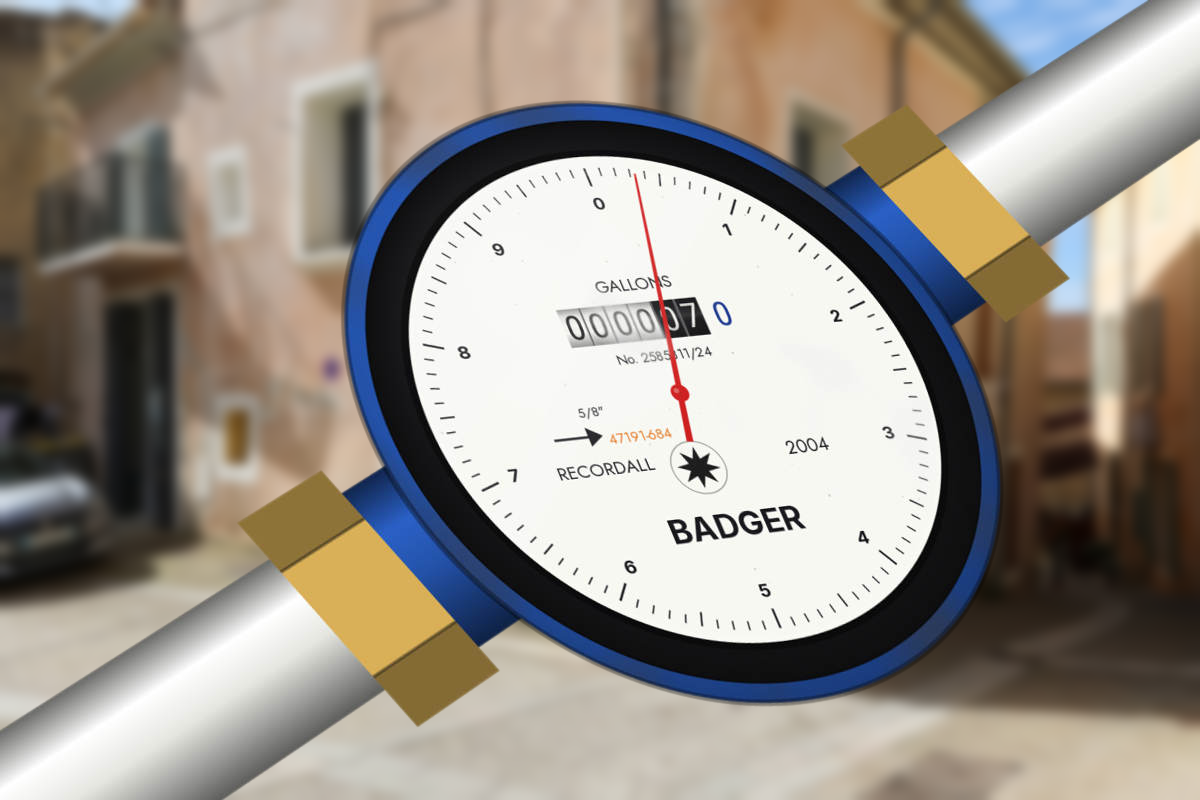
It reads 70.3 gal
